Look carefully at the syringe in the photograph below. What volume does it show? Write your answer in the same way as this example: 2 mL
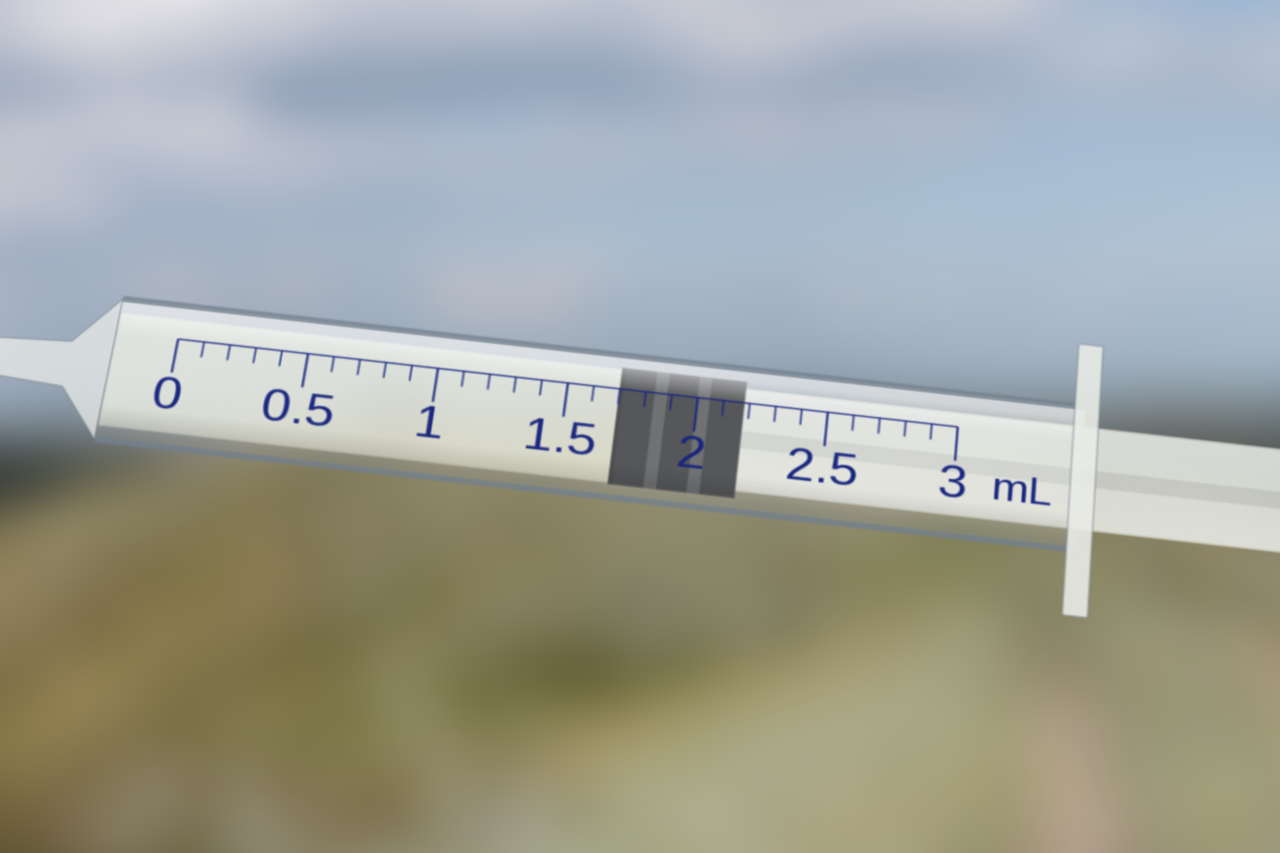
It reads 1.7 mL
